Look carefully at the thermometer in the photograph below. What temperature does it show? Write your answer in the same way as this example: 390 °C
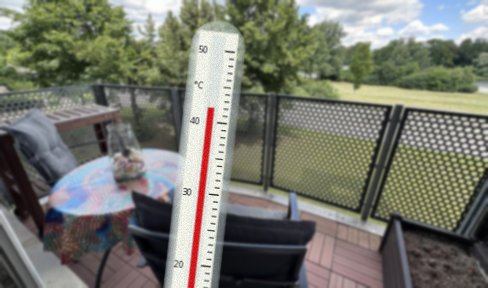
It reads 42 °C
